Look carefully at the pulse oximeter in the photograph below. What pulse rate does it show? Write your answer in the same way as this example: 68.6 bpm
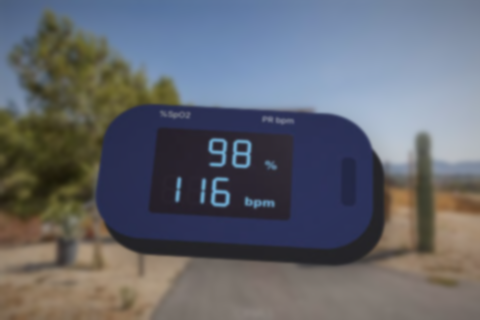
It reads 116 bpm
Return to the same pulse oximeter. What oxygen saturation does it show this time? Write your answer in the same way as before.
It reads 98 %
